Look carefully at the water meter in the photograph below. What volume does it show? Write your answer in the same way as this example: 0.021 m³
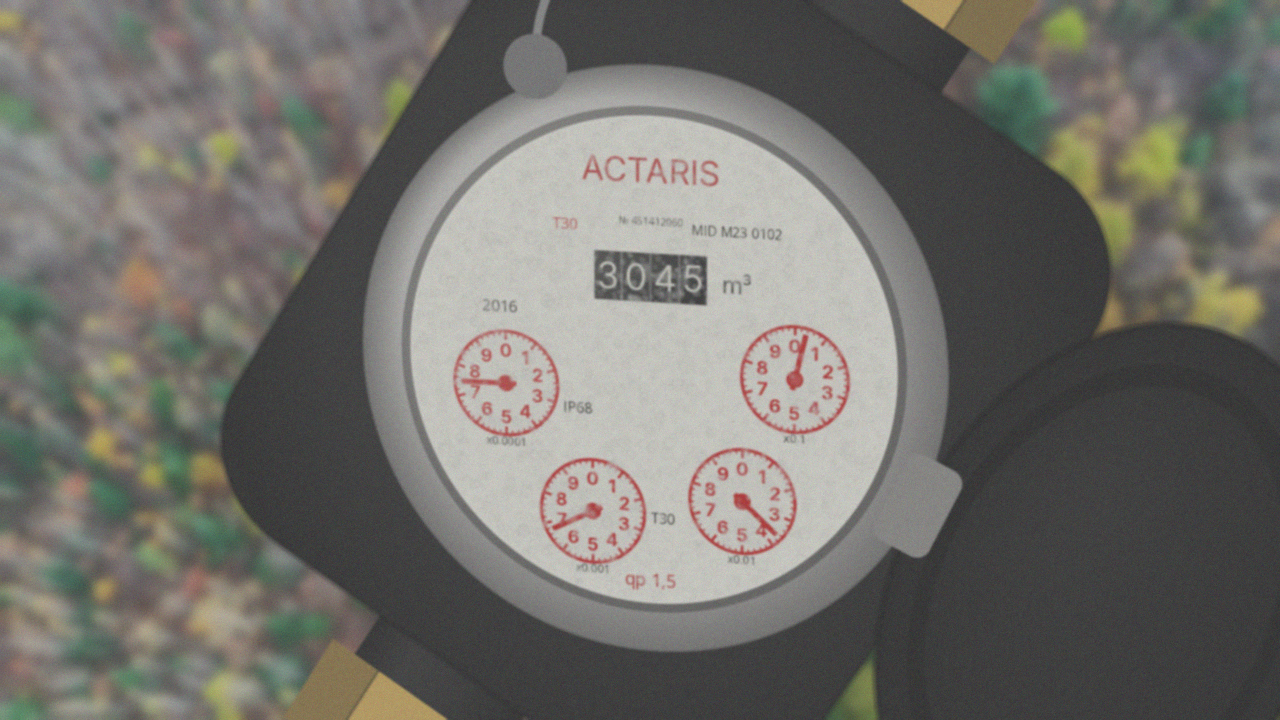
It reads 3045.0367 m³
